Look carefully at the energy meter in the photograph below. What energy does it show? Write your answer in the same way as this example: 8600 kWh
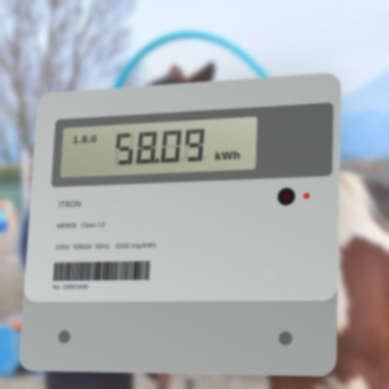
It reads 58.09 kWh
